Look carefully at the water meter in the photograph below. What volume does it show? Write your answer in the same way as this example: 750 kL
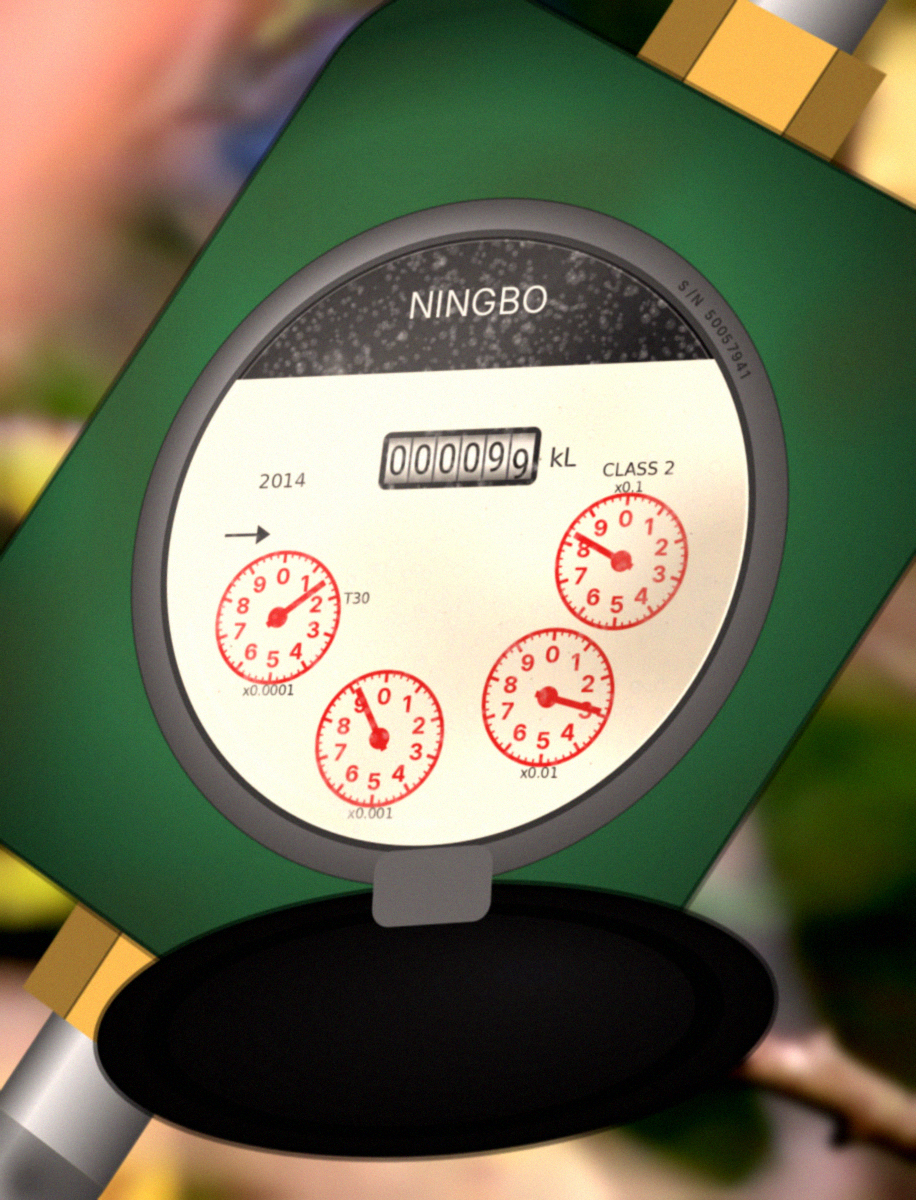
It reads 98.8291 kL
